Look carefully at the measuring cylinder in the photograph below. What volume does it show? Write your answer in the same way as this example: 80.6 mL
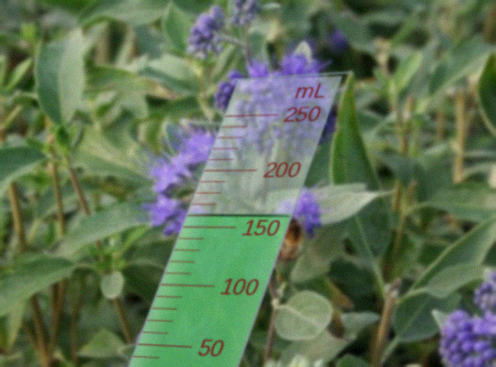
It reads 160 mL
